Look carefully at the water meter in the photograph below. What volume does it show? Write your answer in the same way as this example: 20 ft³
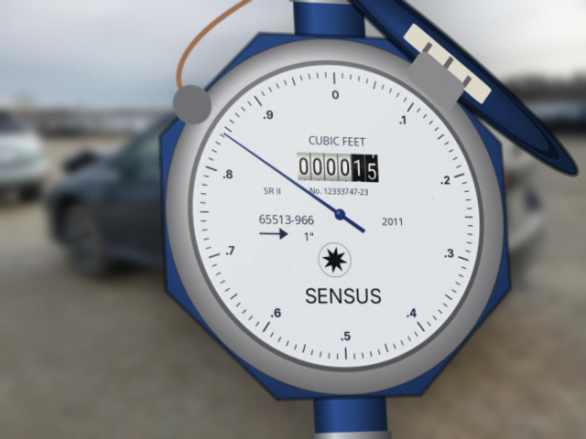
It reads 14.84 ft³
